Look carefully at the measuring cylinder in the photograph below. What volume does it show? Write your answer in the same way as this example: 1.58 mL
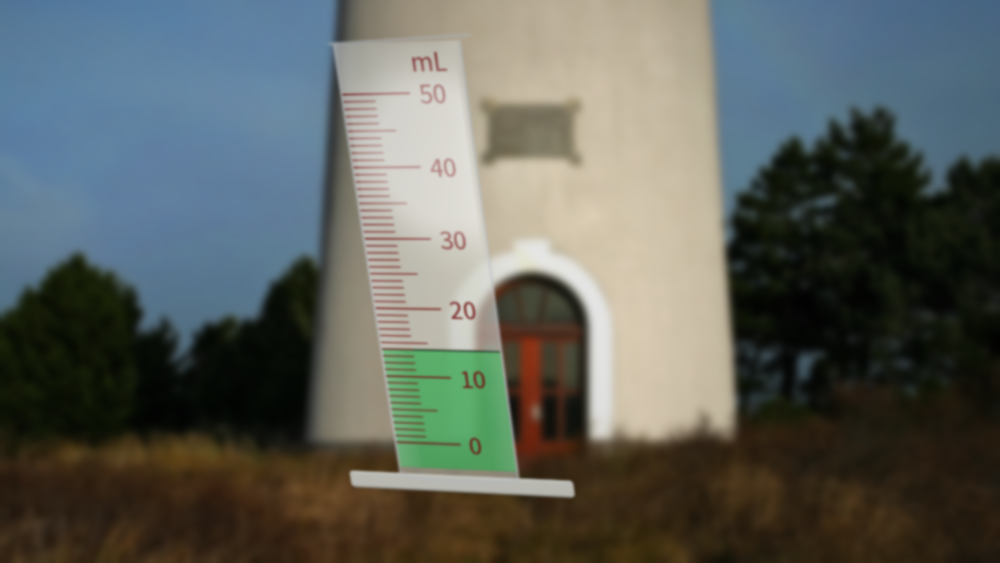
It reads 14 mL
